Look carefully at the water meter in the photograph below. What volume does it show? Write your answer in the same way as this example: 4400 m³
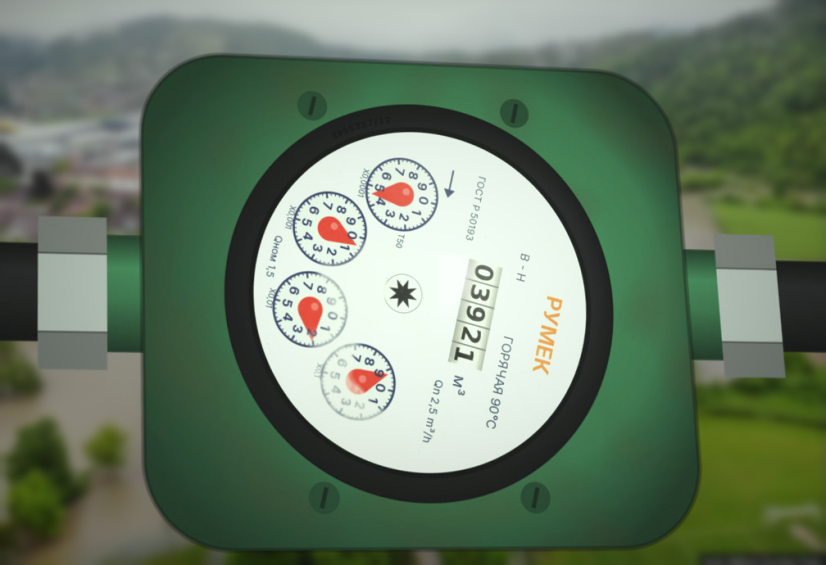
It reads 3920.9204 m³
